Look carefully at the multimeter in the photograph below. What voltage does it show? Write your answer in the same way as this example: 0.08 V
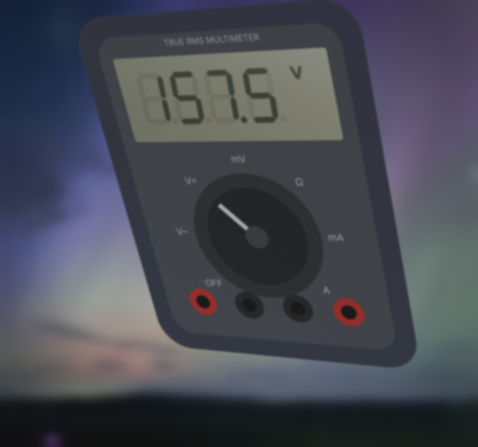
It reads 157.5 V
